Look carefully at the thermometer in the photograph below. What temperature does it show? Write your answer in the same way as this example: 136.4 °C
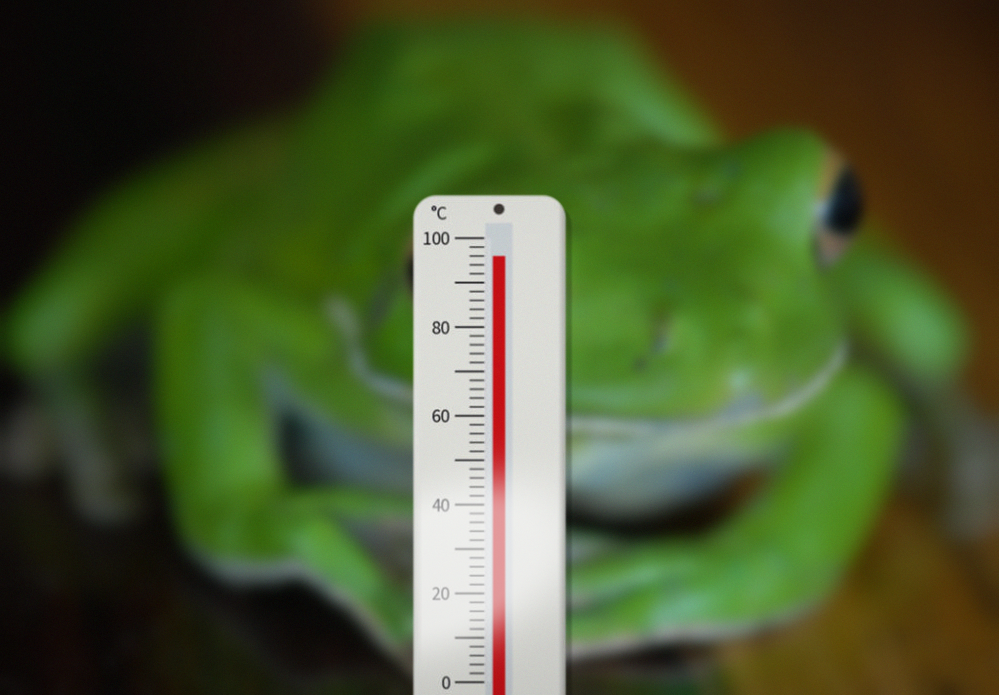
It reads 96 °C
